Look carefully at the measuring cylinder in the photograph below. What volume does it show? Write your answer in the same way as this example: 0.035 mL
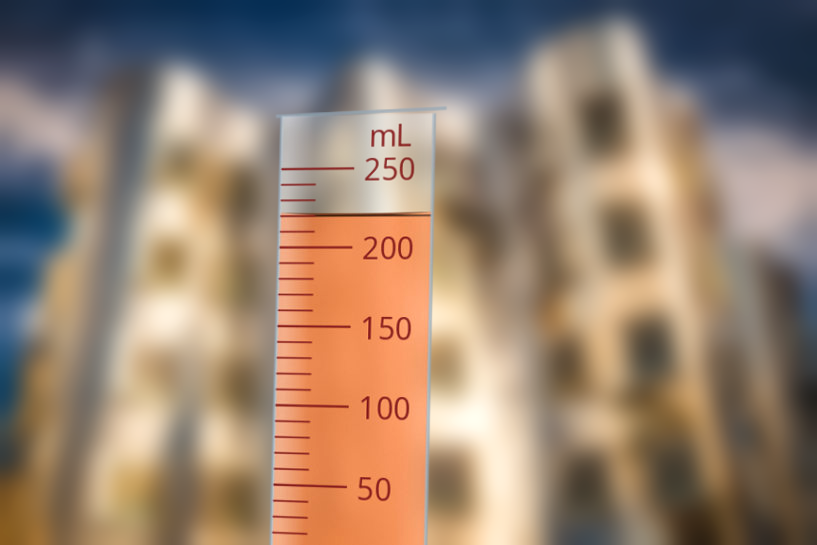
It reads 220 mL
